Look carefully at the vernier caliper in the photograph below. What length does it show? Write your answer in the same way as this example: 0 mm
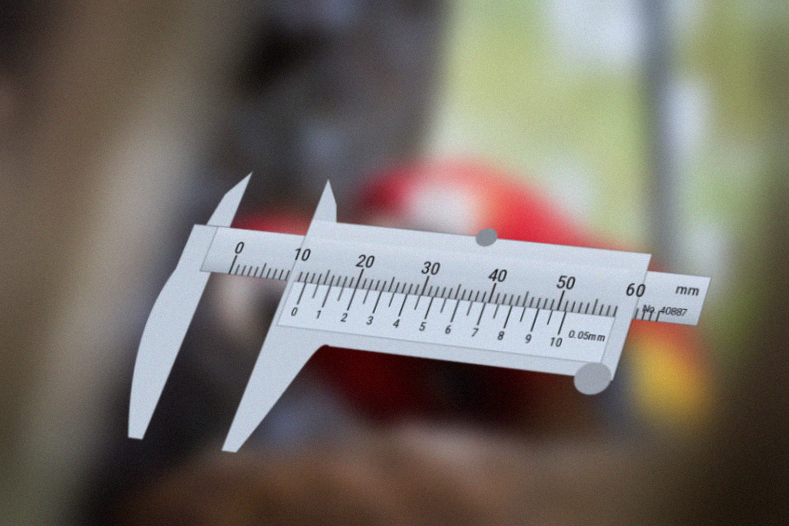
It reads 12.2 mm
